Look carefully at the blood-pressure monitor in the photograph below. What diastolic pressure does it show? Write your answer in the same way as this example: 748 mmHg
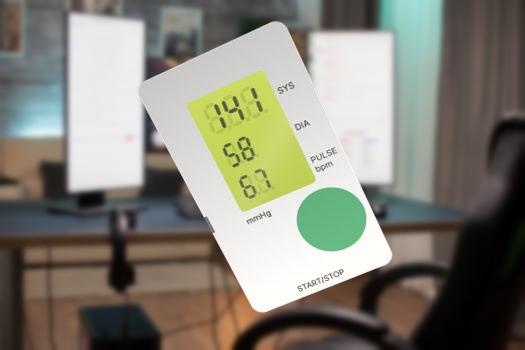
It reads 58 mmHg
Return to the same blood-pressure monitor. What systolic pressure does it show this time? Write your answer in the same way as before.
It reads 141 mmHg
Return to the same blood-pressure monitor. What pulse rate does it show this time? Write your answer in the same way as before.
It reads 67 bpm
